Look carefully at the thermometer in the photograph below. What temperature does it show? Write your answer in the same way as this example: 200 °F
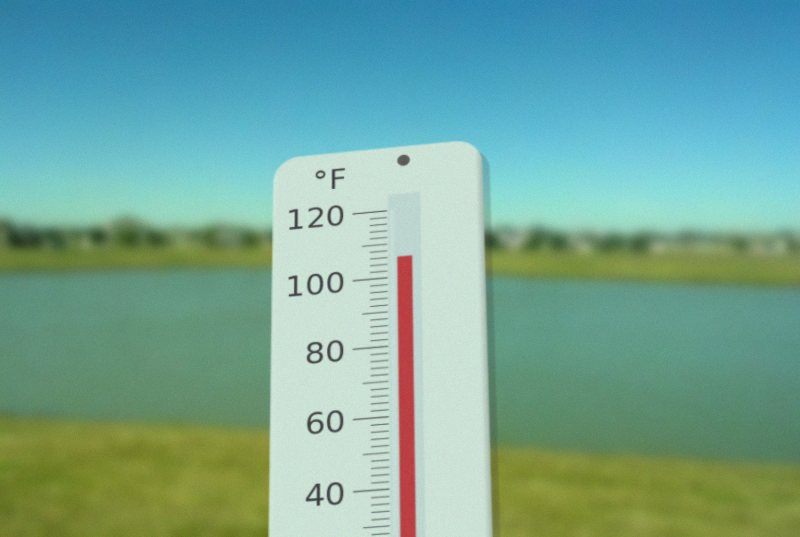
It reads 106 °F
